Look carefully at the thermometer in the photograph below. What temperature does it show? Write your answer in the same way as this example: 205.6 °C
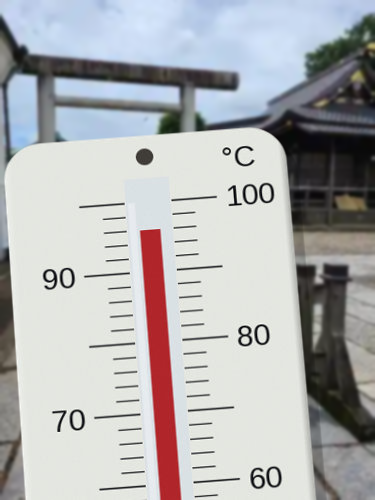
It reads 96 °C
